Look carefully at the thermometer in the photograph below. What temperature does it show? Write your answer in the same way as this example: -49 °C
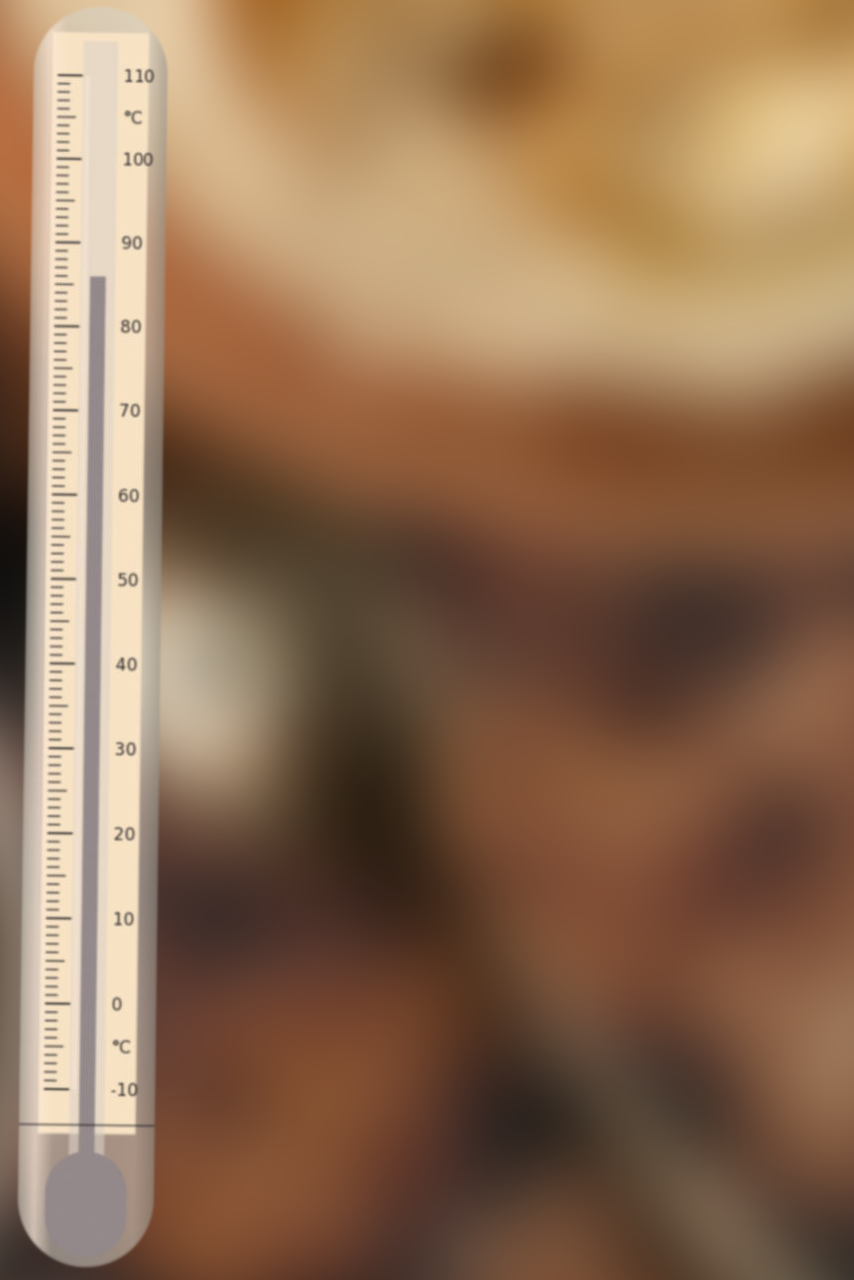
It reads 86 °C
